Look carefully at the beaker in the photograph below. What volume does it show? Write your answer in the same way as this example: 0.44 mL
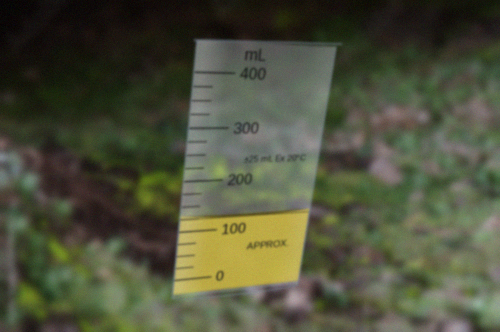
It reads 125 mL
